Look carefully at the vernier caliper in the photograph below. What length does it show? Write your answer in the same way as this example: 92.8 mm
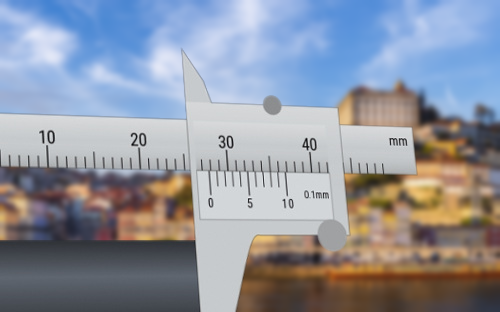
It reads 27.8 mm
